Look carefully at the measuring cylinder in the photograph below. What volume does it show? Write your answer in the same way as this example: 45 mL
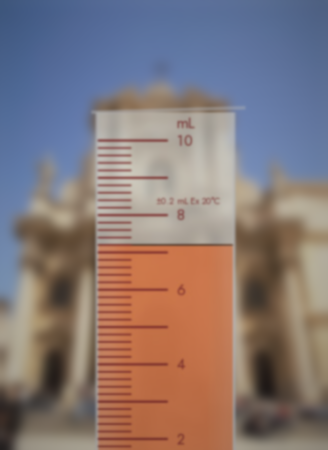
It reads 7.2 mL
